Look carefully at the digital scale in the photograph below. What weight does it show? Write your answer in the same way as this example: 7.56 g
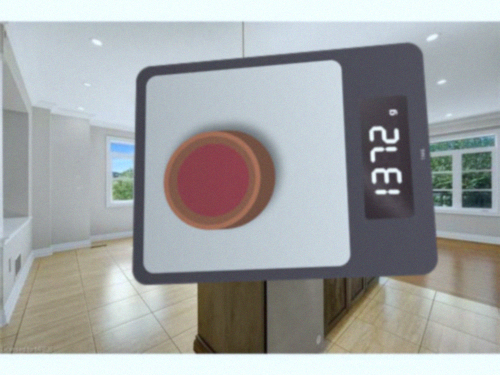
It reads 1372 g
